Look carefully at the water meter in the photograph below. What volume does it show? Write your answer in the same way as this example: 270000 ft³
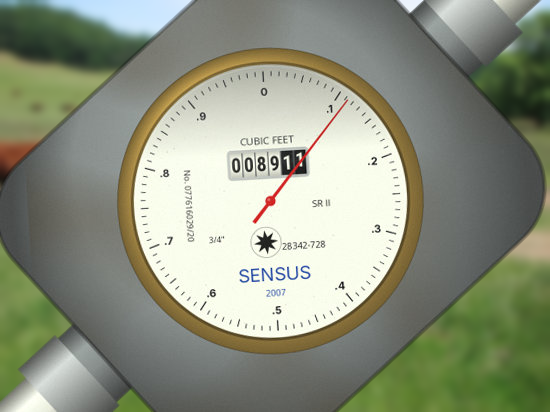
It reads 8911.11 ft³
